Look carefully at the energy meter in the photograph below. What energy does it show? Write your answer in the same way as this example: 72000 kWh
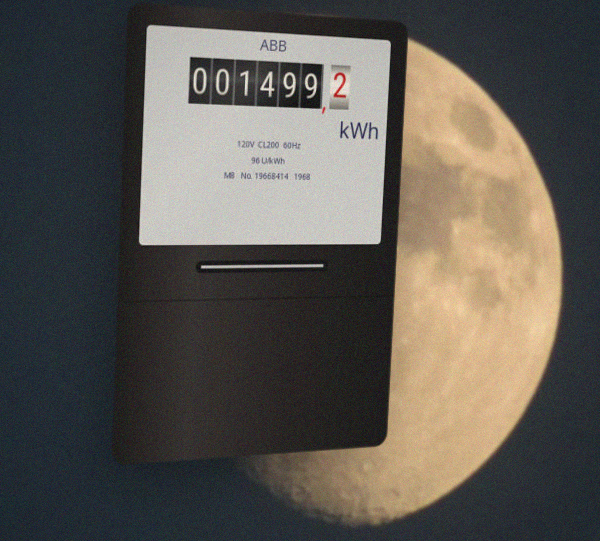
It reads 1499.2 kWh
